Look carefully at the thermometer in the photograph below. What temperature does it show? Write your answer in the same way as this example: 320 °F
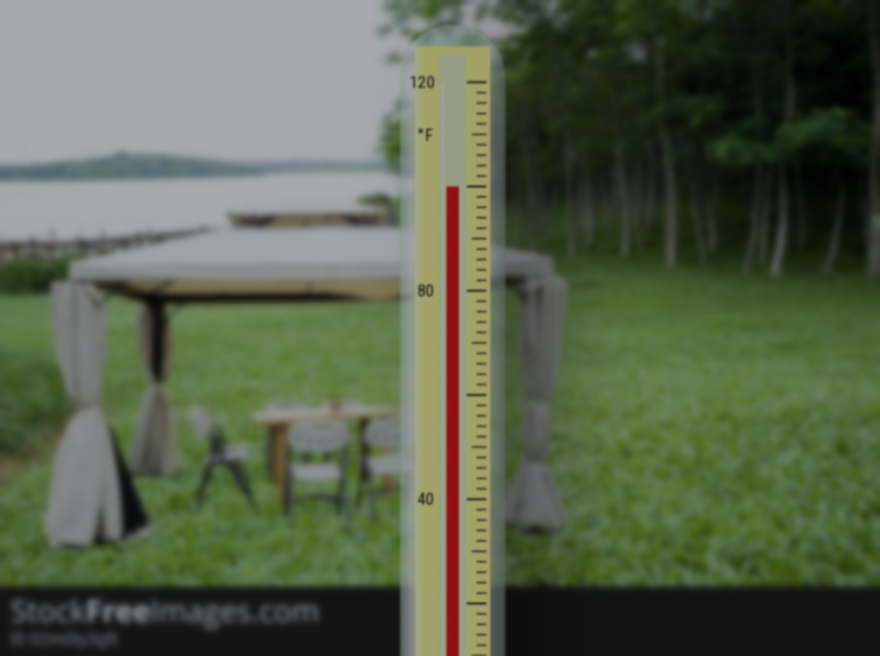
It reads 100 °F
